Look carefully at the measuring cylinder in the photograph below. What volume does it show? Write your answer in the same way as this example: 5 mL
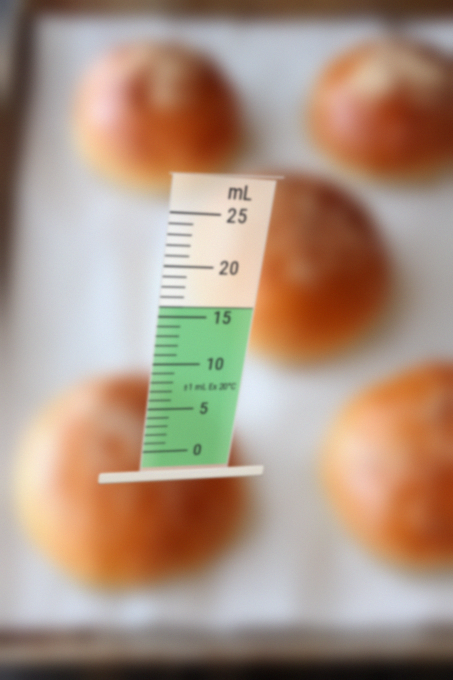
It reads 16 mL
